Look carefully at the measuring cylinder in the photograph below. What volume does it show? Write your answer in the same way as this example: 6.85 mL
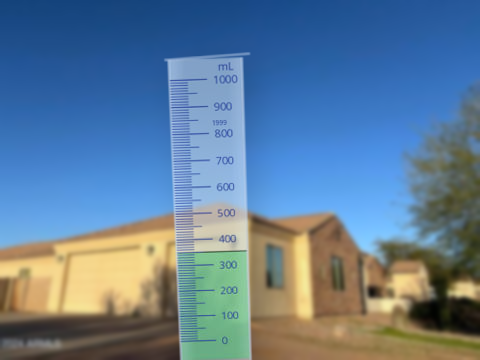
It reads 350 mL
